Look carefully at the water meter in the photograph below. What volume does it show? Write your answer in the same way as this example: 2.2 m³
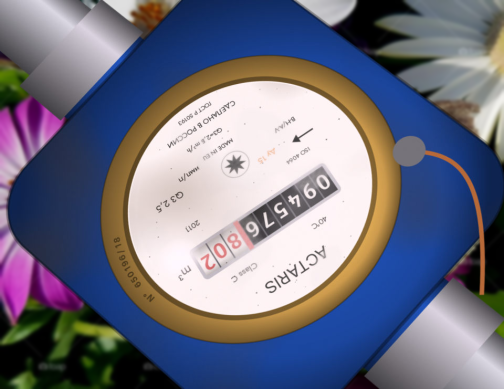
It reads 94576.802 m³
